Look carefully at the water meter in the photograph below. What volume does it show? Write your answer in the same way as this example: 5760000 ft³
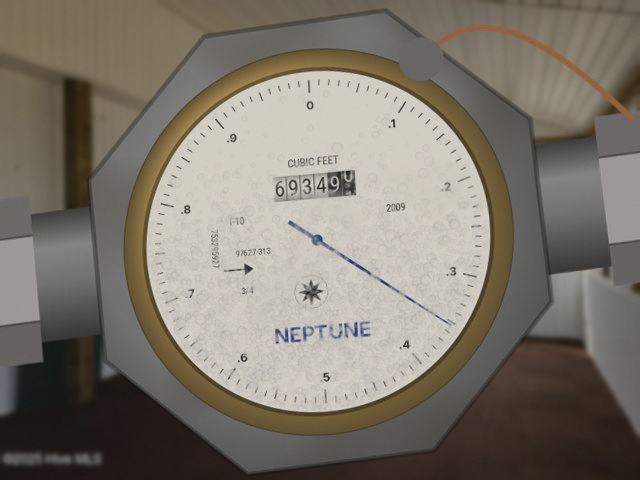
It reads 693490.35 ft³
